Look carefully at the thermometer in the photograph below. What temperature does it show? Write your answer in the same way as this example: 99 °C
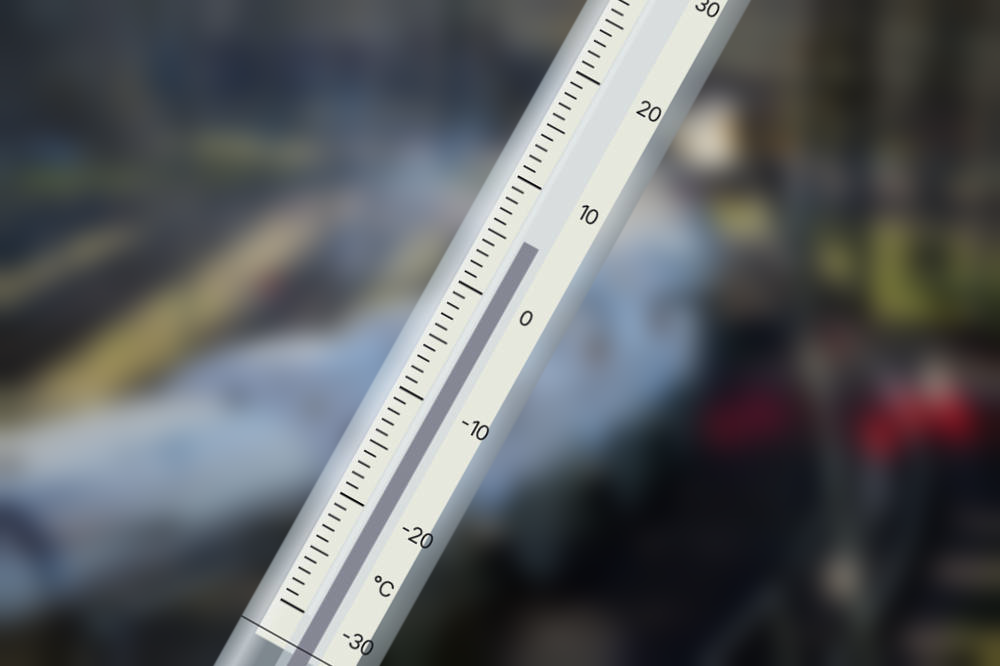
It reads 5.5 °C
